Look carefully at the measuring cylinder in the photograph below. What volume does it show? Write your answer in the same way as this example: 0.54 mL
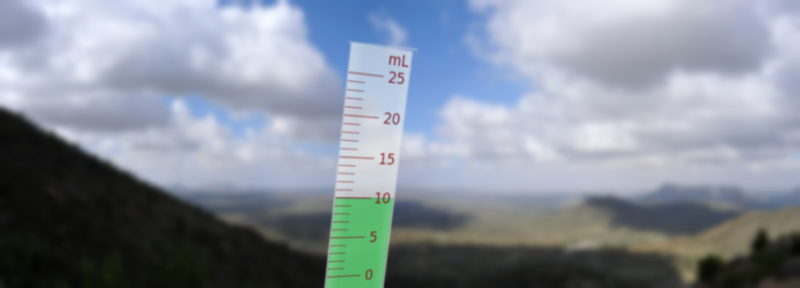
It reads 10 mL
